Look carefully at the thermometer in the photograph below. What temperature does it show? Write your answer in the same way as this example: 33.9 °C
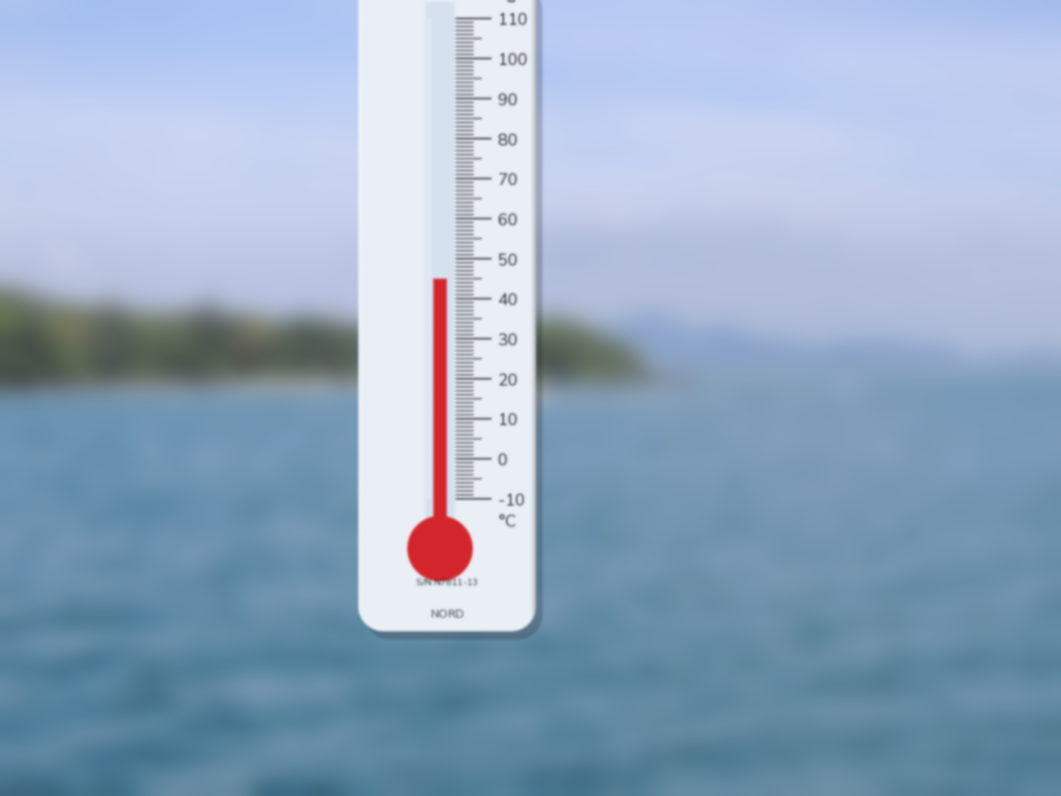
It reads 45 °C
